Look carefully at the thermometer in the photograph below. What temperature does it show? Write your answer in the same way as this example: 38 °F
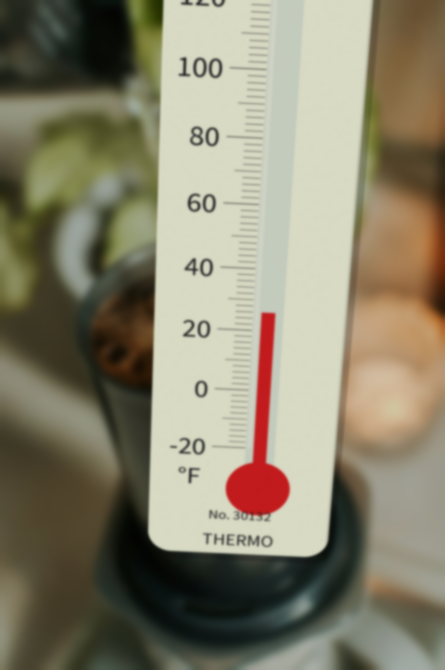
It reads 26 °F
